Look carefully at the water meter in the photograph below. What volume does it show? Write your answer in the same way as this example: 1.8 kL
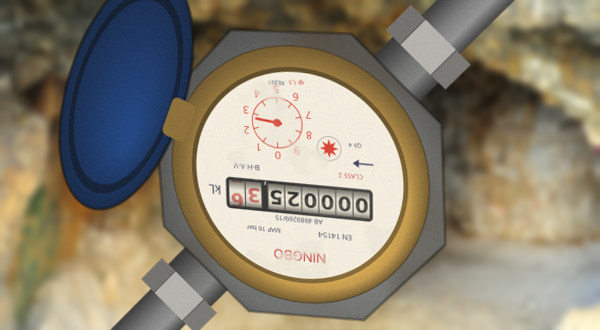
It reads 25.362 kL
